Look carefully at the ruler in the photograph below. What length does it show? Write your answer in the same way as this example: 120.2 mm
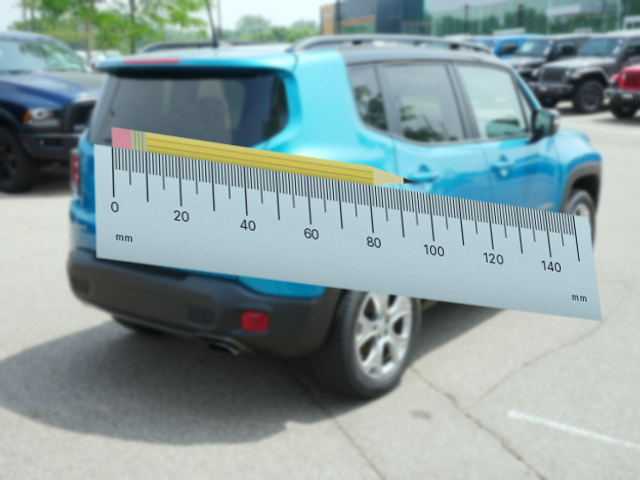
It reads 95 mm
